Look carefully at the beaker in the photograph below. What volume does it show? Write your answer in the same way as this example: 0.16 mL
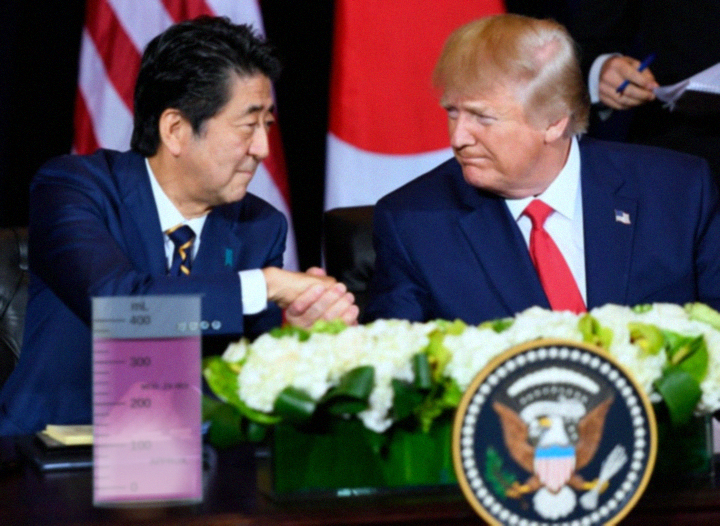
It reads 350 mL
